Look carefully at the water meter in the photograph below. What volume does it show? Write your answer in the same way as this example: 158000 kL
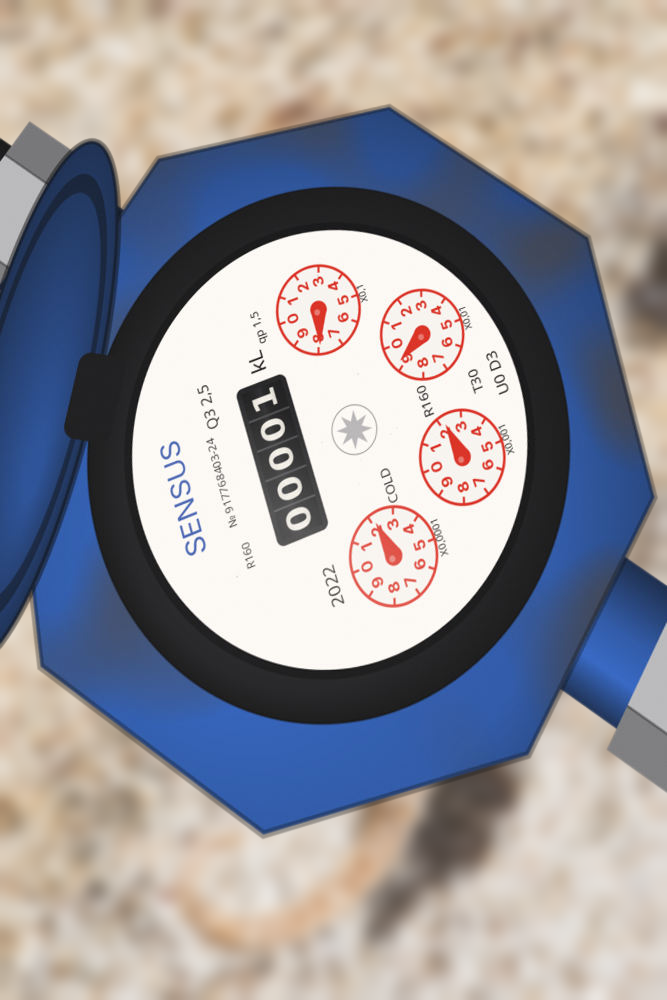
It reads 1.7922 kL
